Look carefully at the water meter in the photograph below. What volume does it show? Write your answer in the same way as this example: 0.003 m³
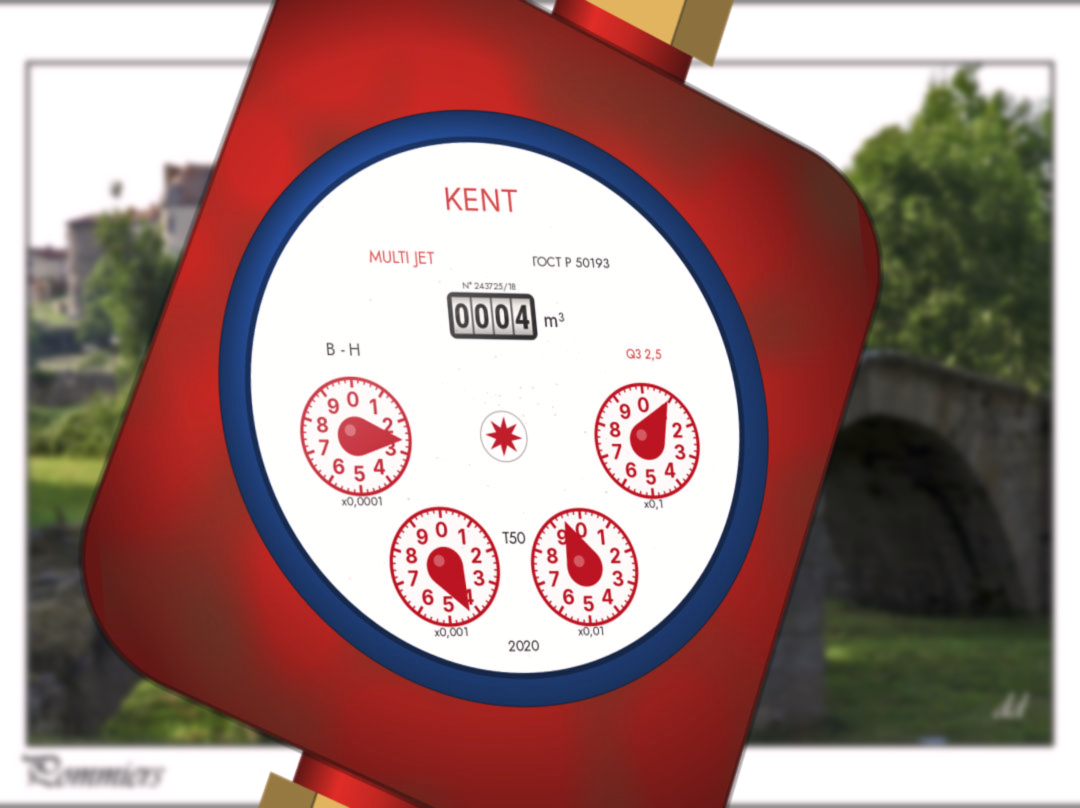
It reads 4.0942 m³
